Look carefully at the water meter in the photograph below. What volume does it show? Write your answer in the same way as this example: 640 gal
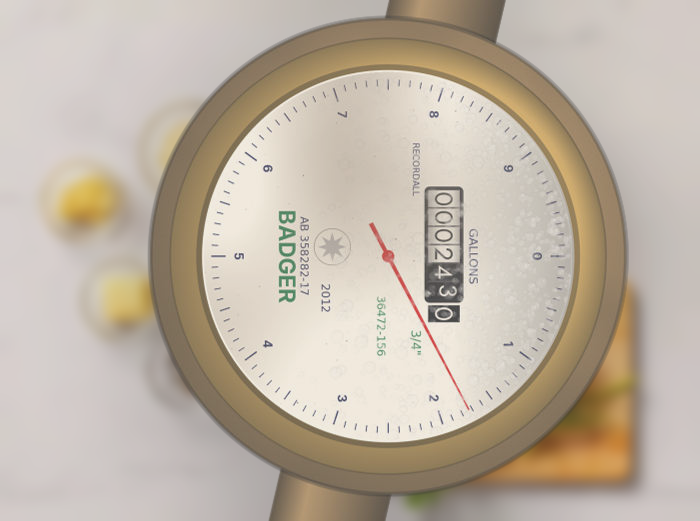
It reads 2431.7 gal
